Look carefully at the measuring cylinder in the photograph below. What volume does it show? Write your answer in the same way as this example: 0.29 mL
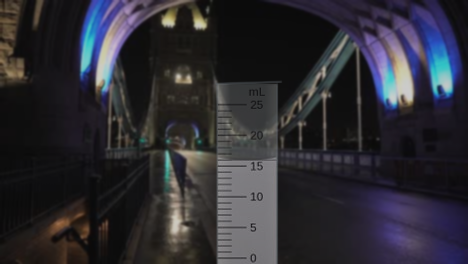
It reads 16 mL
